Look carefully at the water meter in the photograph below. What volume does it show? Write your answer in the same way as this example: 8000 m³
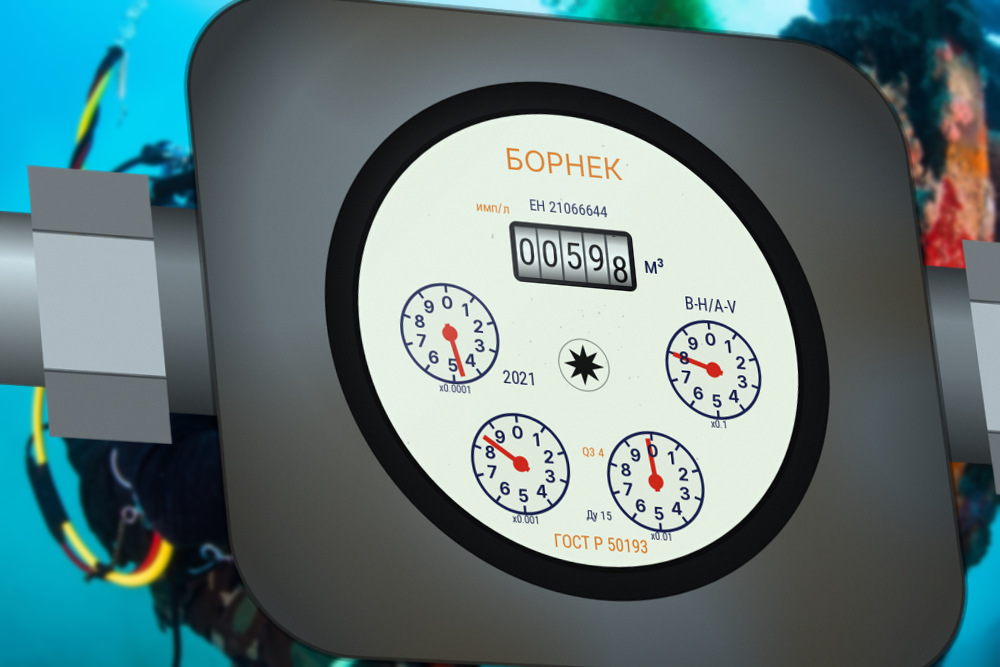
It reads 597.7984 m³
